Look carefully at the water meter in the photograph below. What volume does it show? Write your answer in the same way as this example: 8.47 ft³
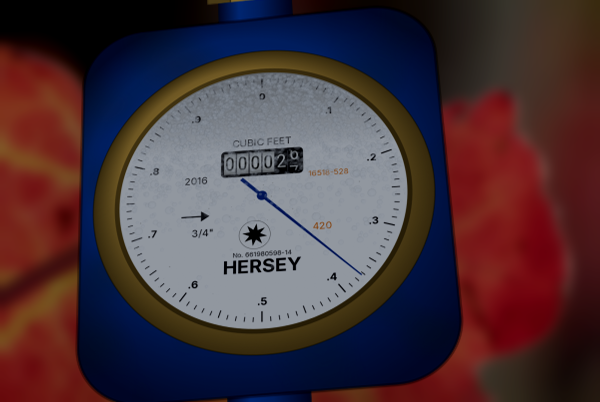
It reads 26.37 ft³
